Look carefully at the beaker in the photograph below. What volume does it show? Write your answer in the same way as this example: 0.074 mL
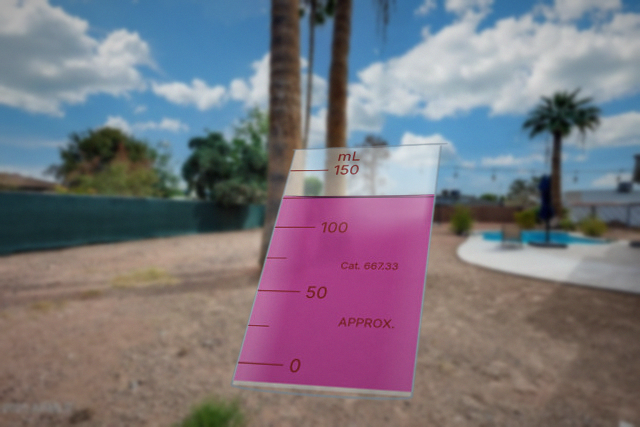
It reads 125 mL
